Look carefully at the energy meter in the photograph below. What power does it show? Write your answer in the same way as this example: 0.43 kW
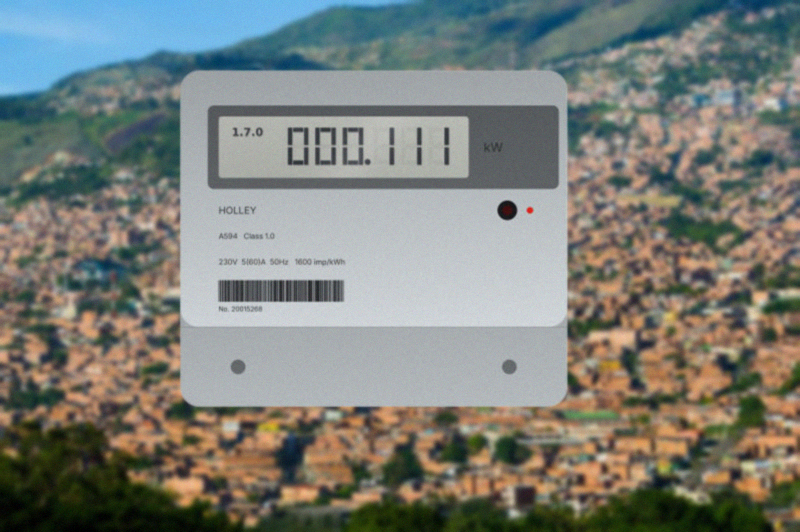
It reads 0.111 kW
